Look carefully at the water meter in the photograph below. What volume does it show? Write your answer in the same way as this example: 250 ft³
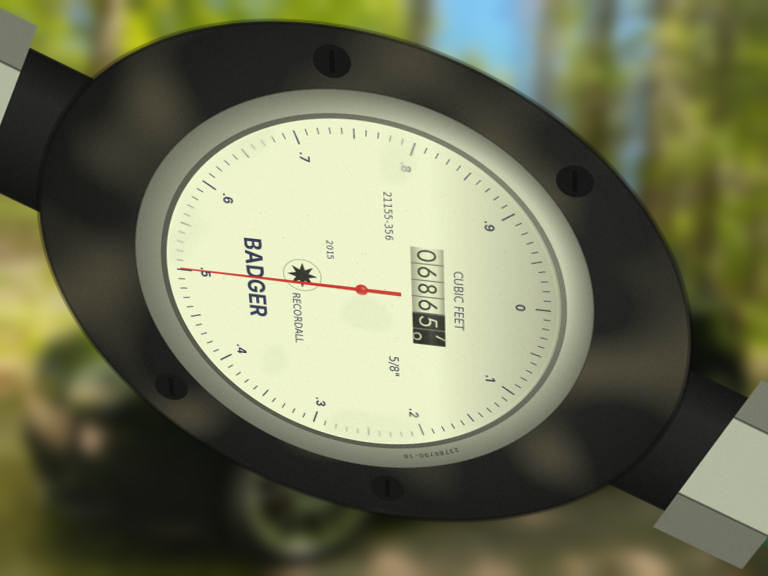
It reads 68657.50 ft³
